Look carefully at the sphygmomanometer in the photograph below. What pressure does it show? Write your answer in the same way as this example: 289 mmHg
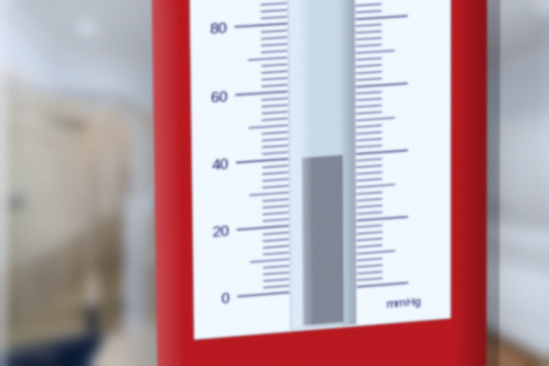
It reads 40 mmHg
